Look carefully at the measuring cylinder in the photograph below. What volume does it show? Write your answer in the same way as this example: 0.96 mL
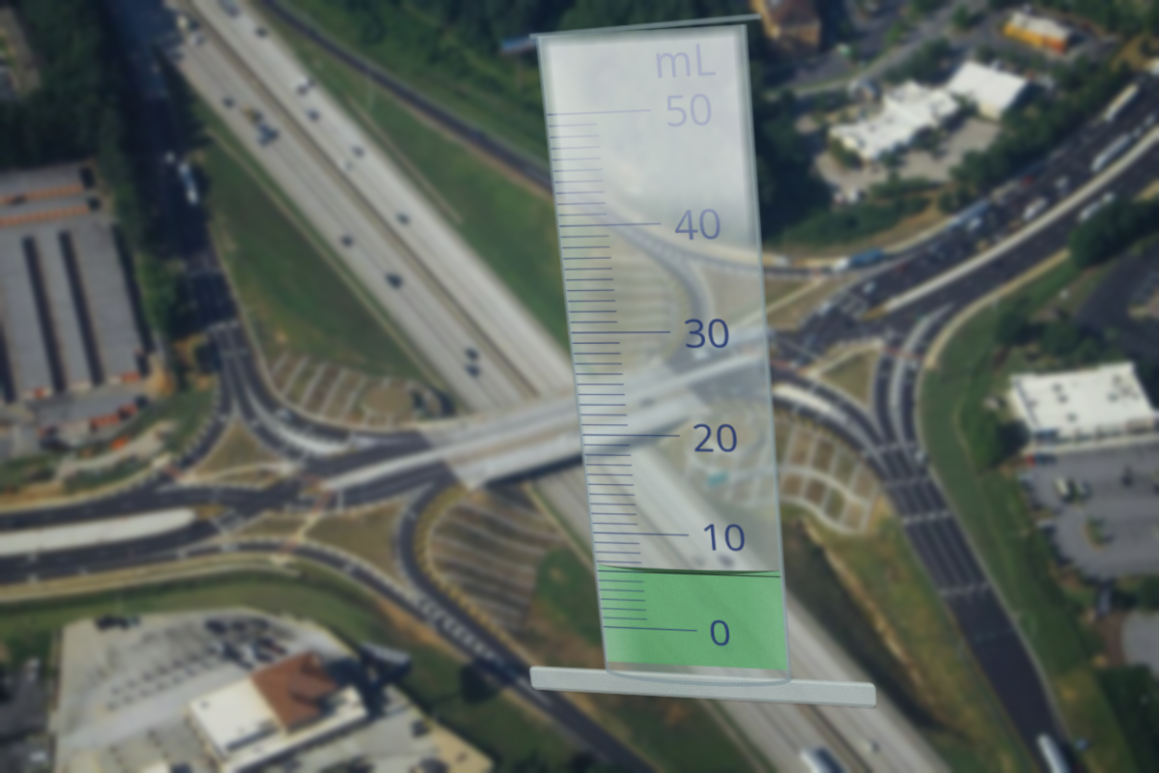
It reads 6 mL
